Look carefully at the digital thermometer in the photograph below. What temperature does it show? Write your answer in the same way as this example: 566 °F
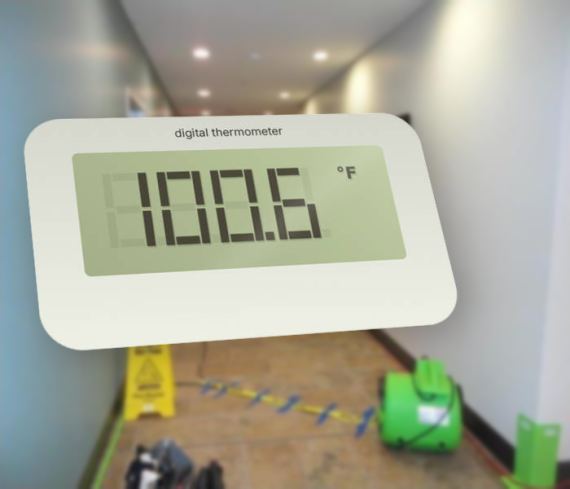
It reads 100.6 °F
